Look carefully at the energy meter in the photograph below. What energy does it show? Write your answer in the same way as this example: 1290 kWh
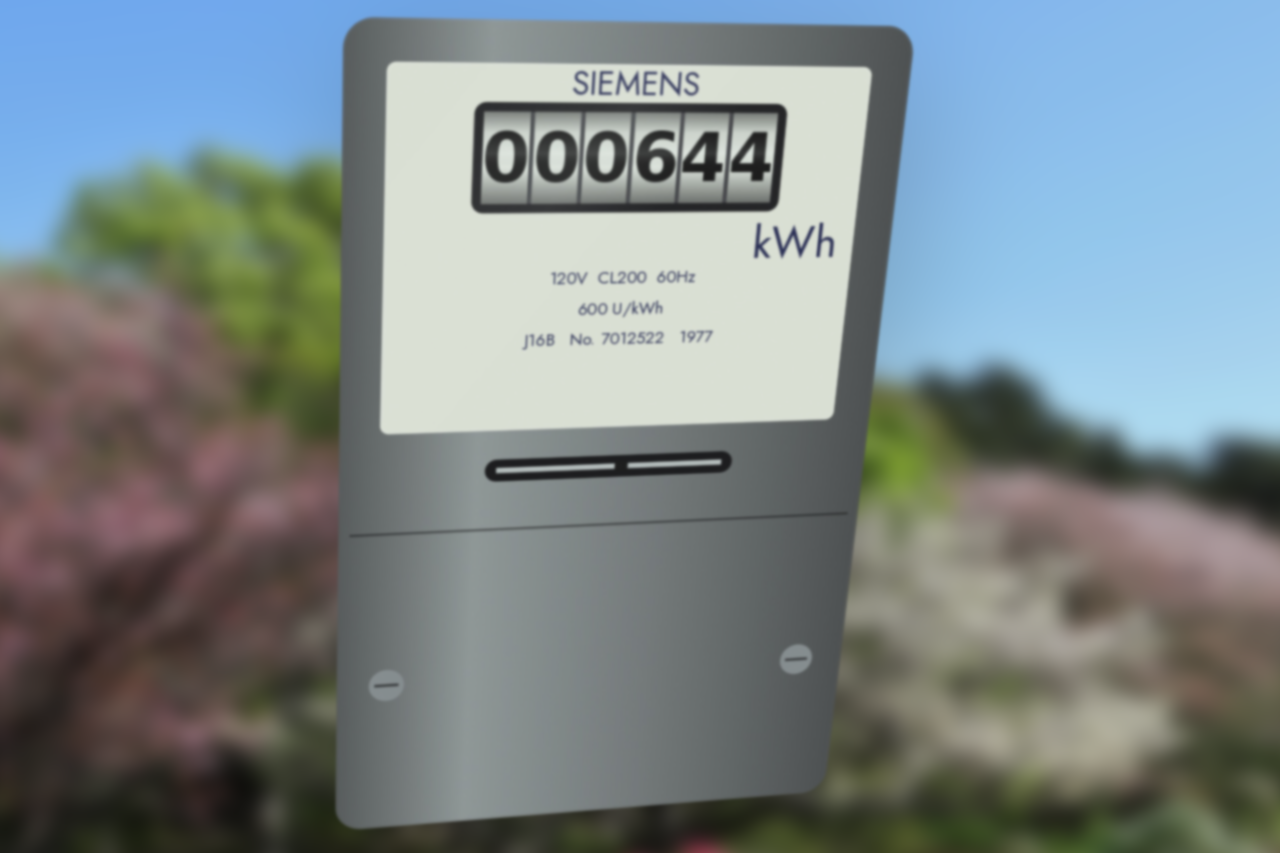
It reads 644 kWh
